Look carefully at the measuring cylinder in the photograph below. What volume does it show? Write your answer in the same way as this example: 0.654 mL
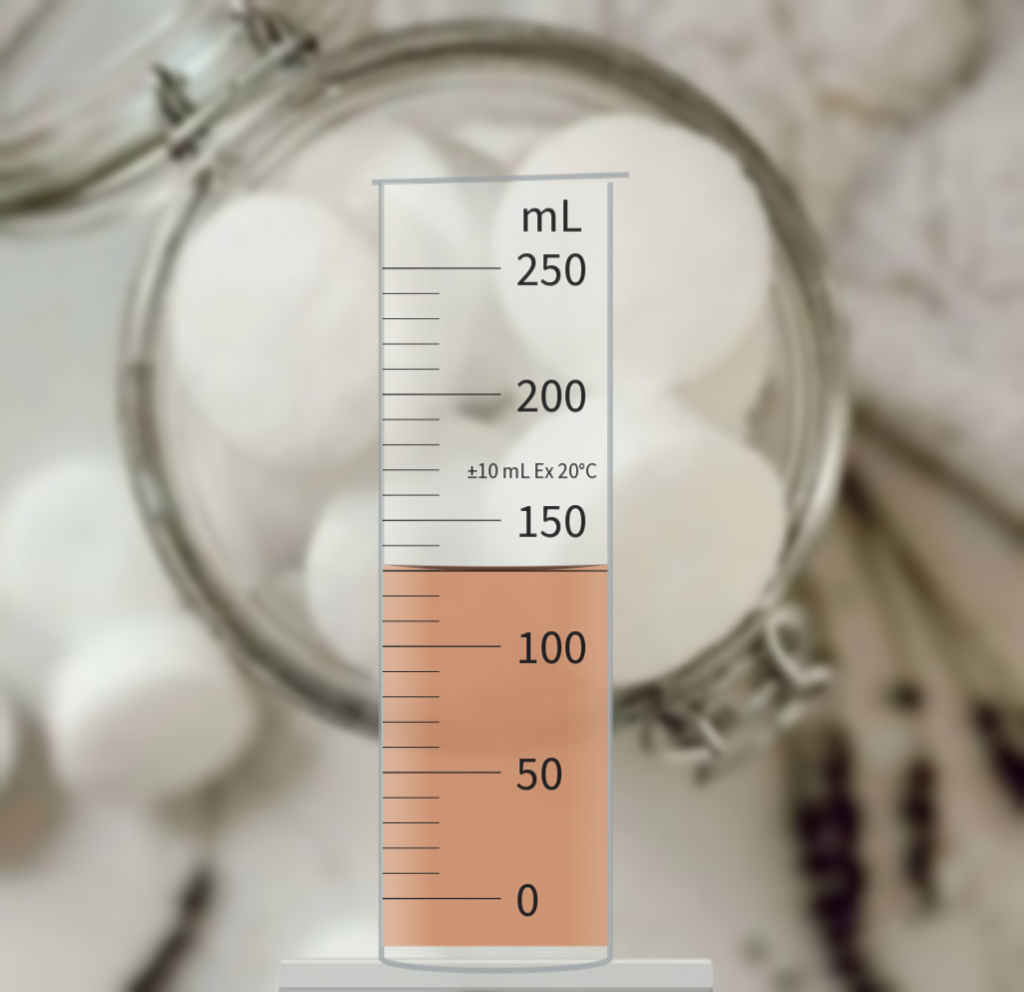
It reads 130 mL
